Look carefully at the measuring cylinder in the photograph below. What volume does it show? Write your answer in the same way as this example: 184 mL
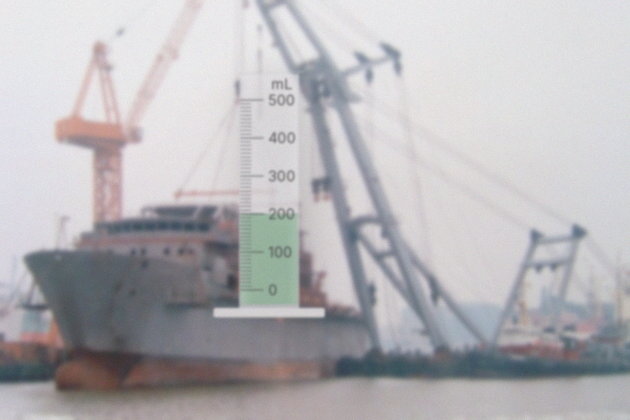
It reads 200 mL
